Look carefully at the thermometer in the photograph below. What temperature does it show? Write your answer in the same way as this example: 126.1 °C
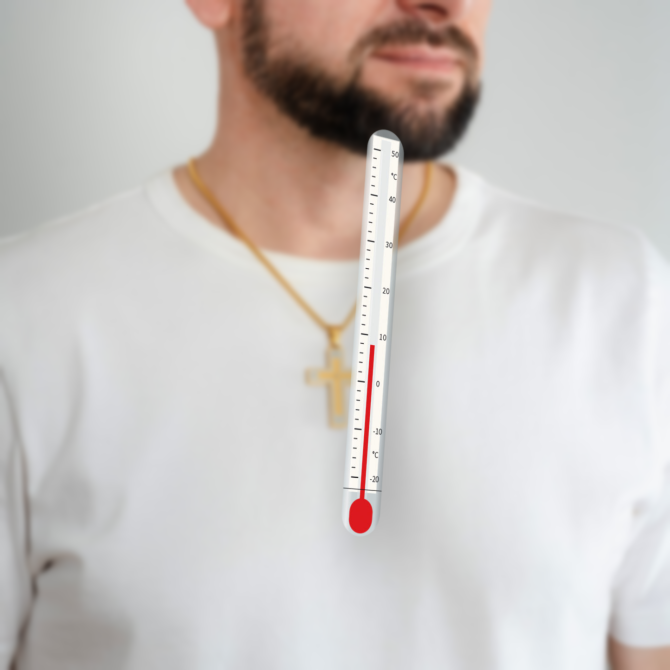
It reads 8 °C
